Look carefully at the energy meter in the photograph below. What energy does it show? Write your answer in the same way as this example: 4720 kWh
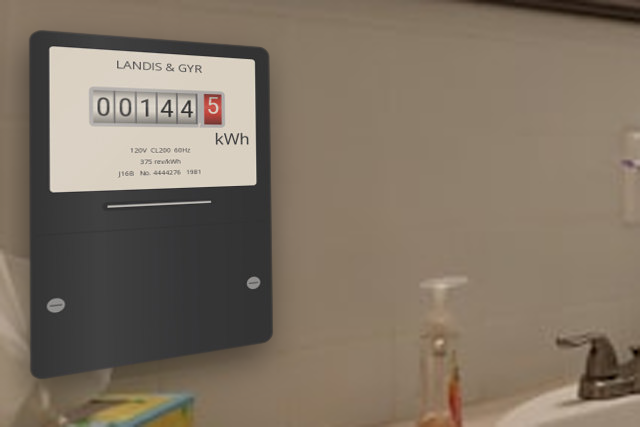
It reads 144.5 kWh
